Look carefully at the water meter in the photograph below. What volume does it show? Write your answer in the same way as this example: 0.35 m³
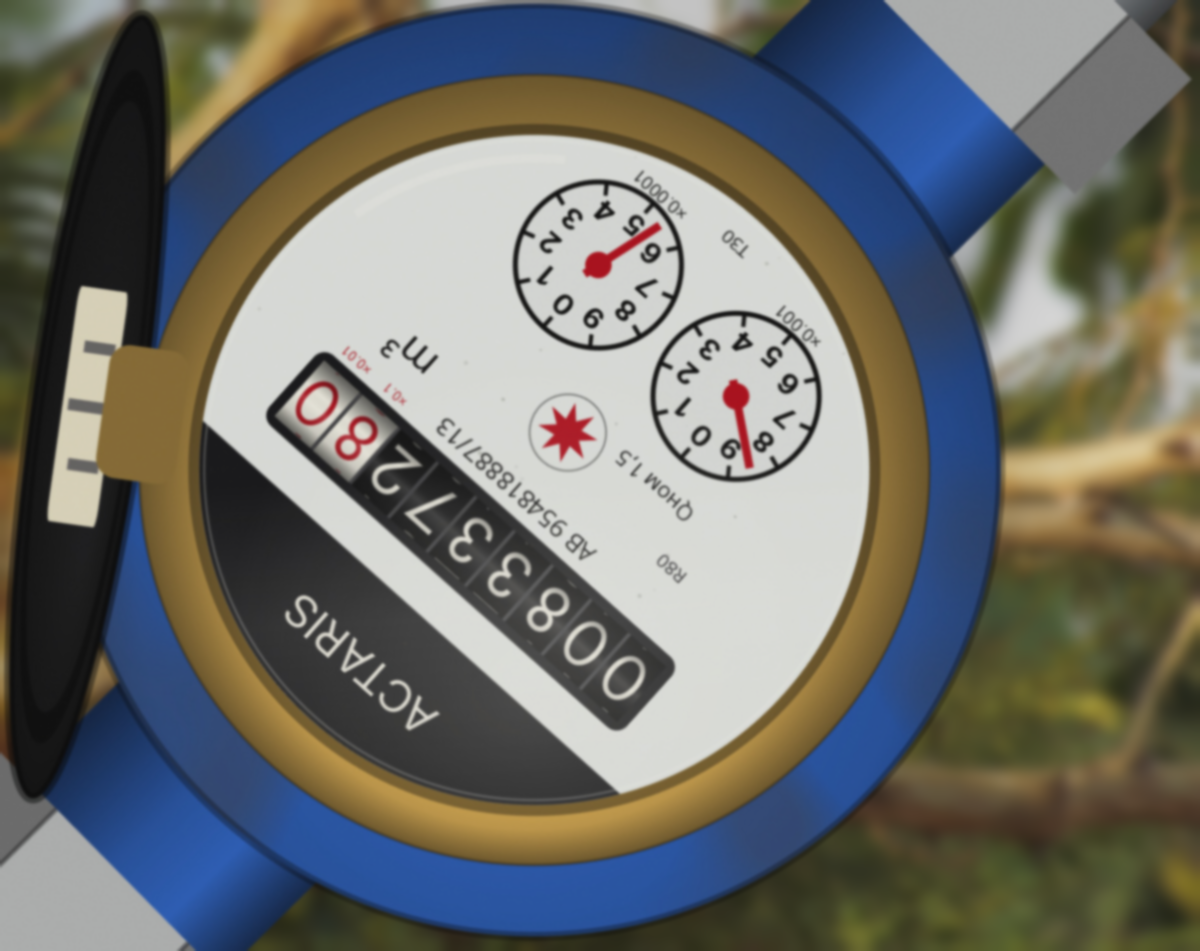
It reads 83372.8085 m³
